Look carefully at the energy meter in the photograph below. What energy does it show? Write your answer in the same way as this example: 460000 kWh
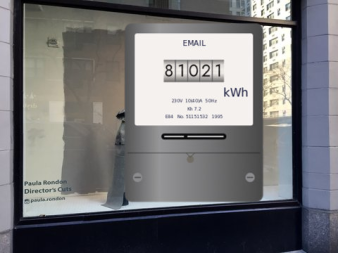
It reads 81021 kWh
